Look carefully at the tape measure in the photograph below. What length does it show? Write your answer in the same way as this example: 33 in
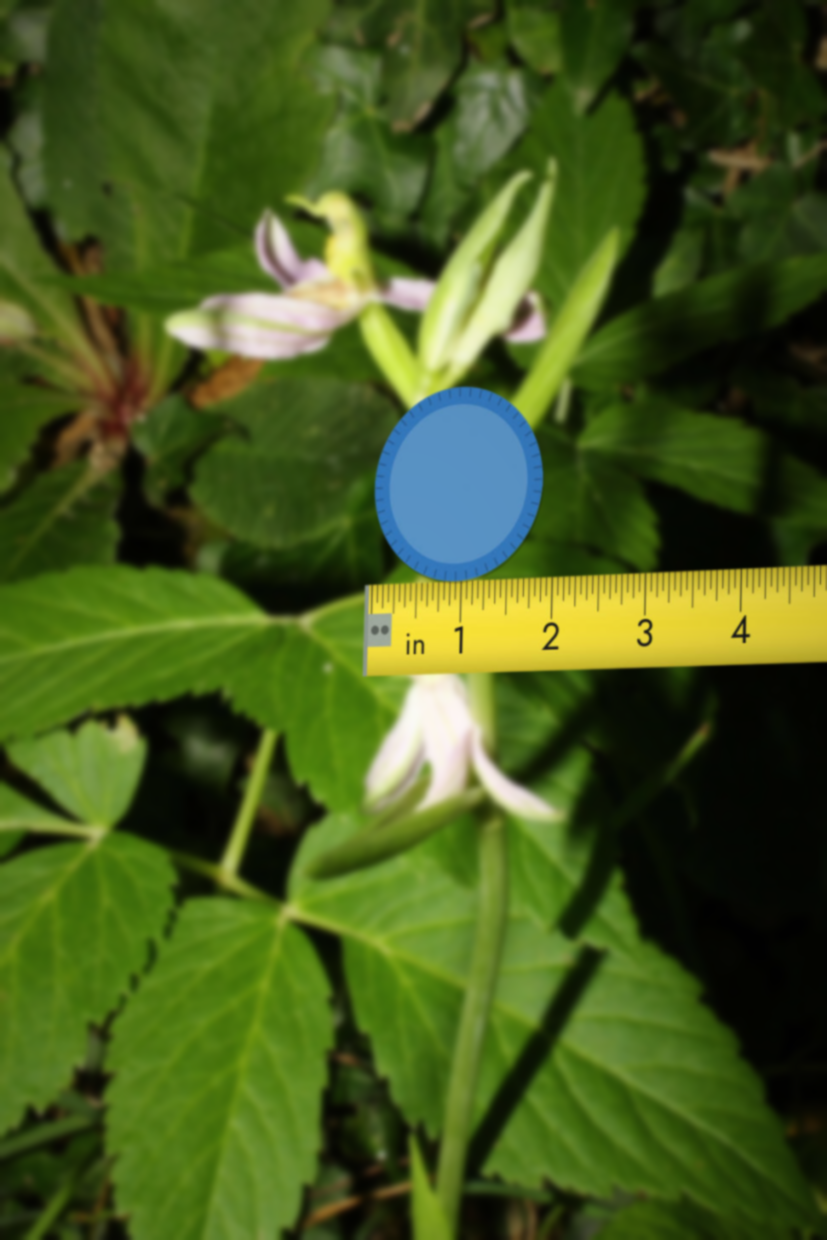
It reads 1.875 in
